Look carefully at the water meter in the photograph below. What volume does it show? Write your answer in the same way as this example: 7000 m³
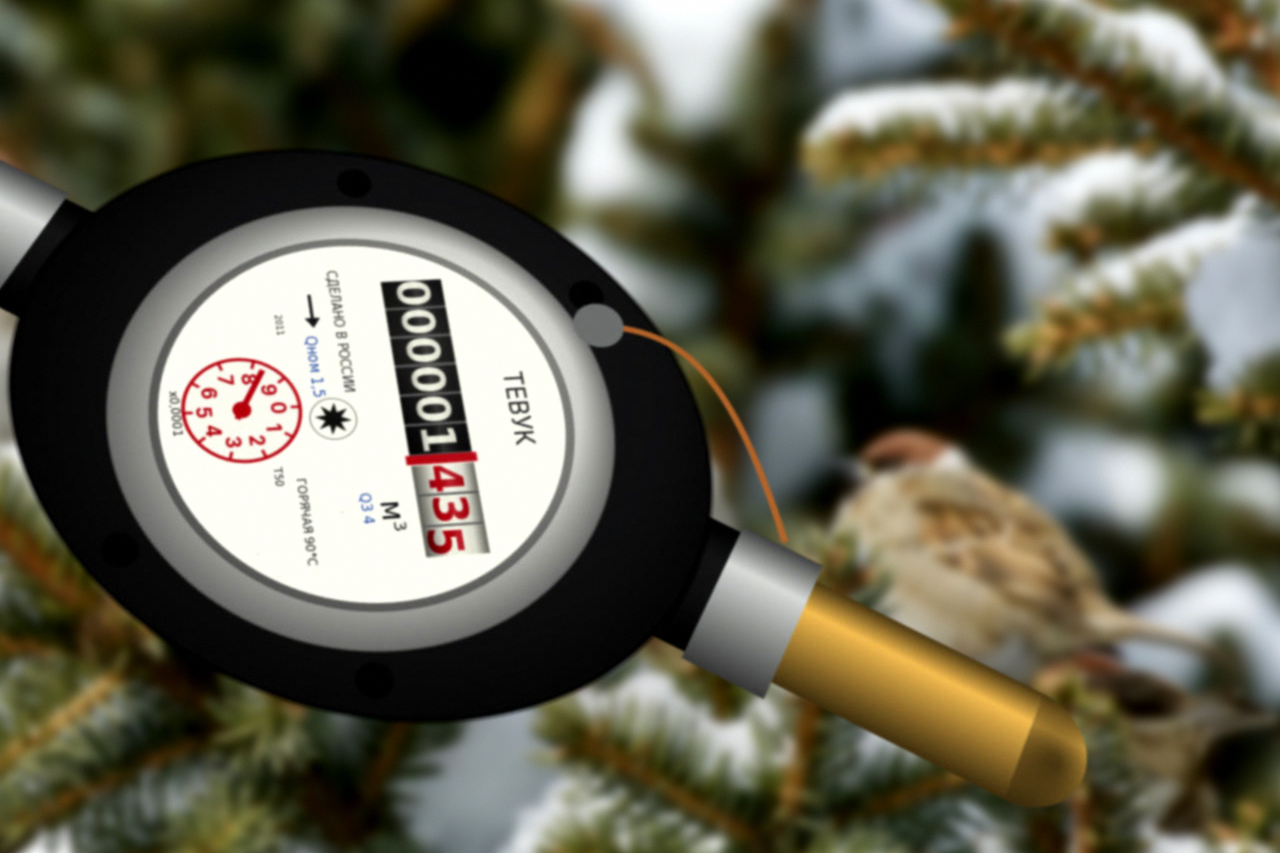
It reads 1.4348 m³
